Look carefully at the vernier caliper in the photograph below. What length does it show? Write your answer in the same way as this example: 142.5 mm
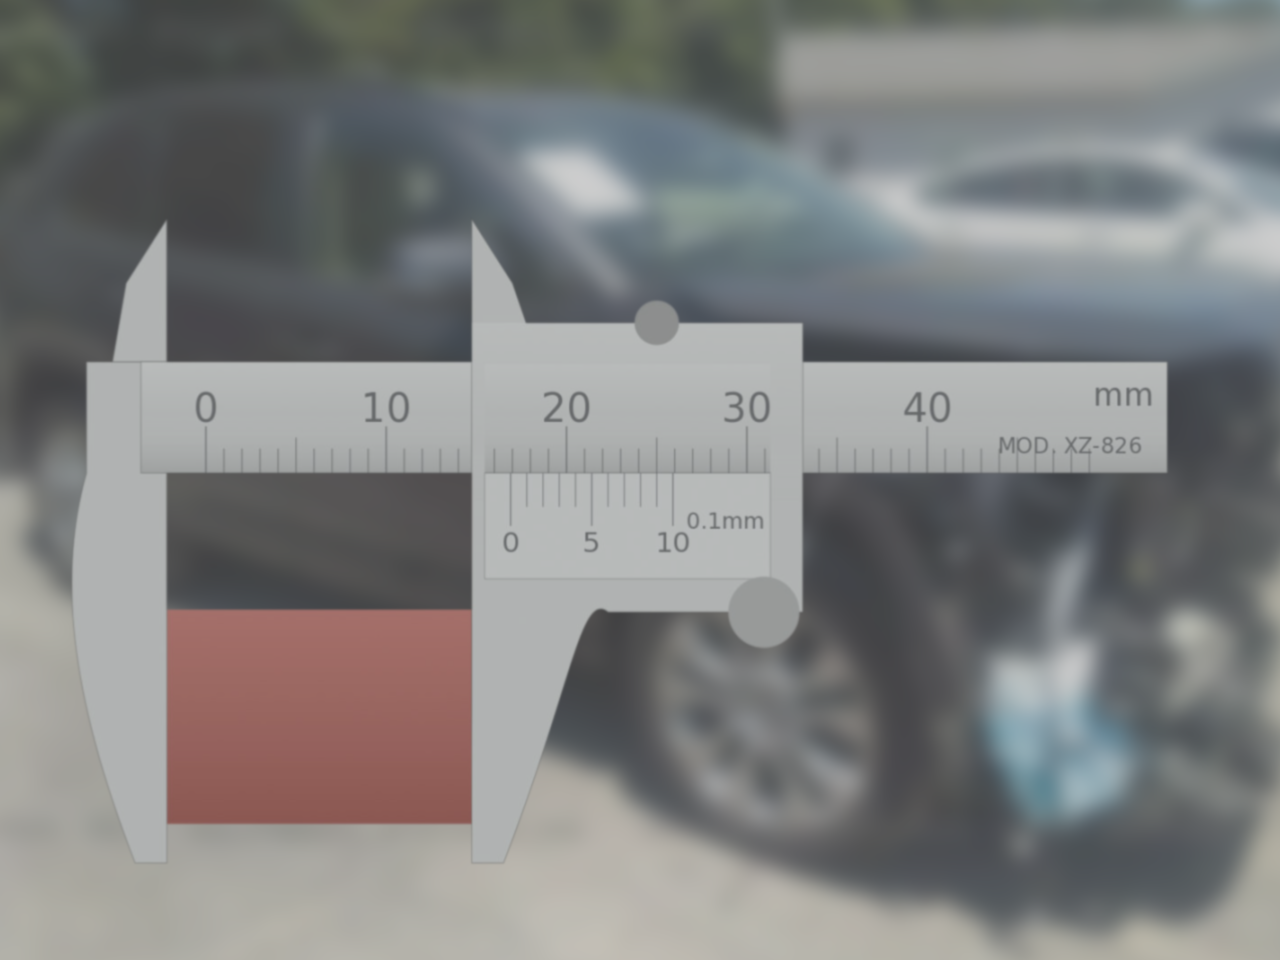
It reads 16.9 mm
